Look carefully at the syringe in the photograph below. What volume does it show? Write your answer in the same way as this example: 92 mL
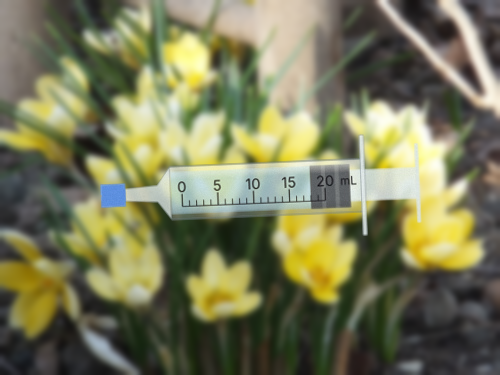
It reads 18 mL
